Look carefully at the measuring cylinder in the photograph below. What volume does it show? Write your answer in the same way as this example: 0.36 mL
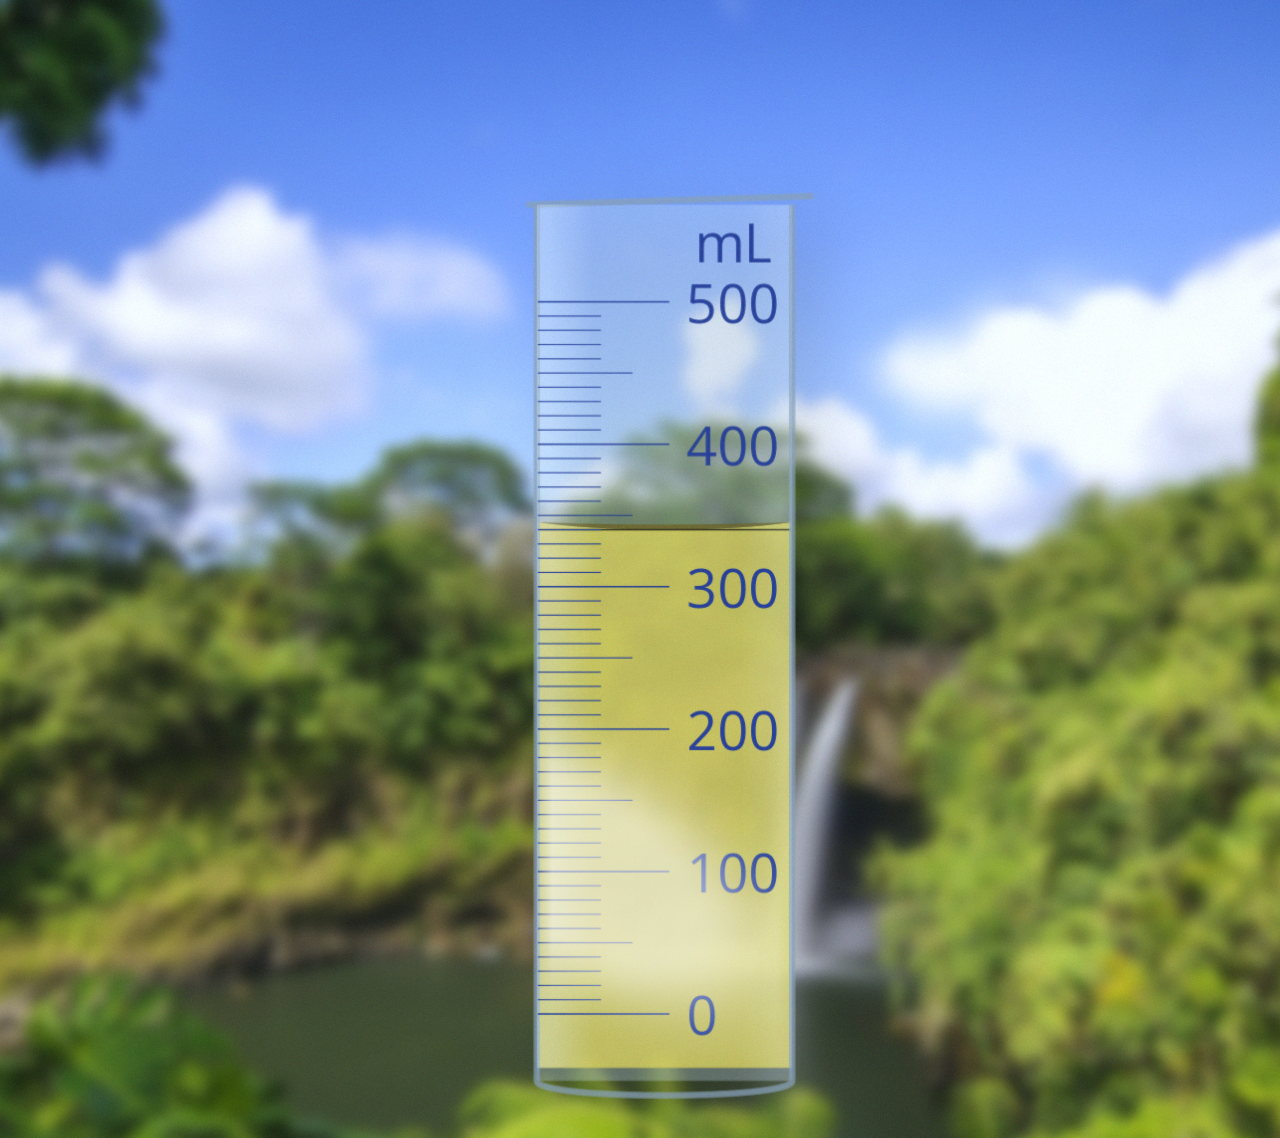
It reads 340 mL
